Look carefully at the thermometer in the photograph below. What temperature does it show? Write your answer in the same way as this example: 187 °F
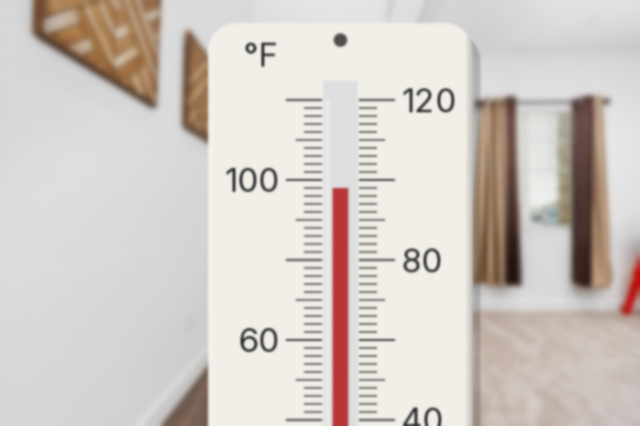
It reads 98 °F
